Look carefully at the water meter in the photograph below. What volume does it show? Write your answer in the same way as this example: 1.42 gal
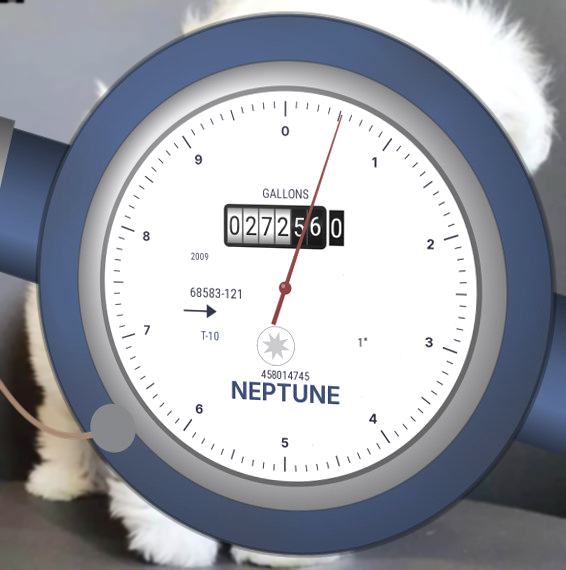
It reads 272560.5 gal
